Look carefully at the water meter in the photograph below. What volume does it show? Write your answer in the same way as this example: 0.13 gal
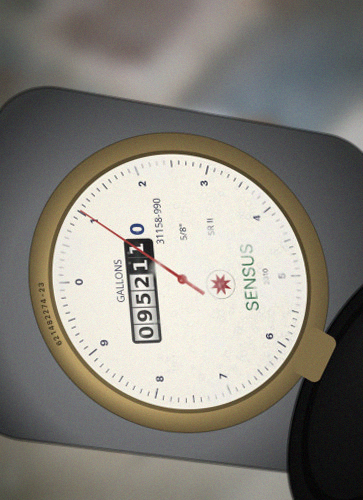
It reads 952111.0 gal
